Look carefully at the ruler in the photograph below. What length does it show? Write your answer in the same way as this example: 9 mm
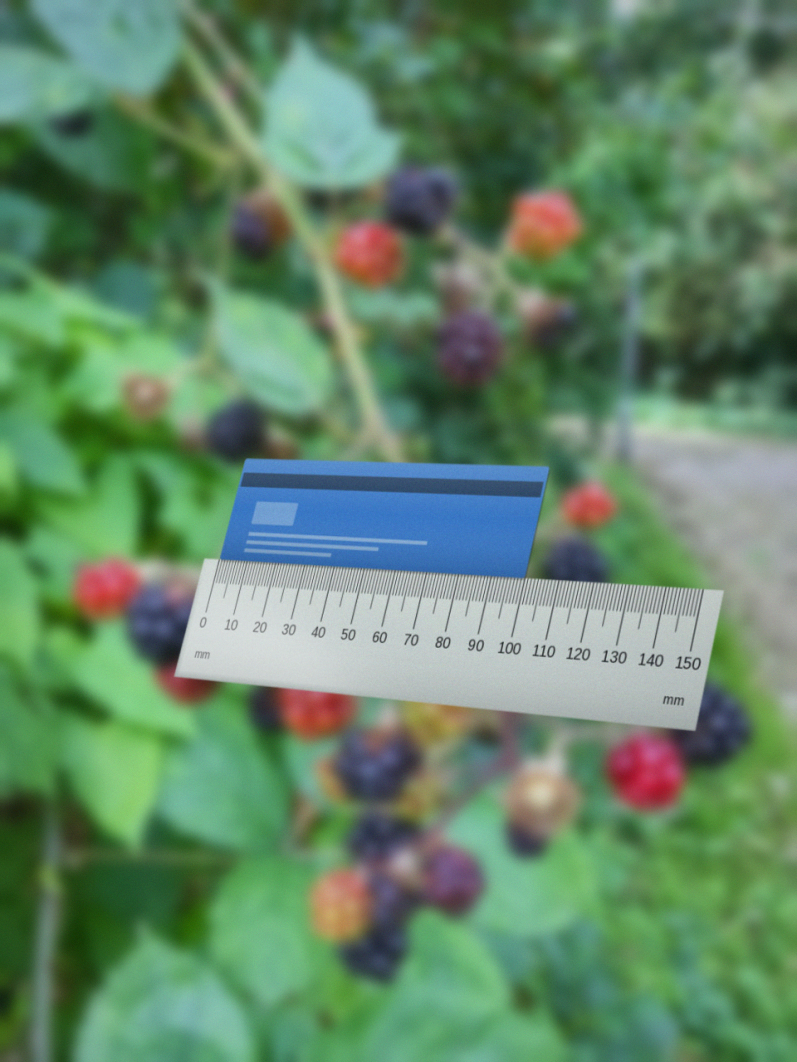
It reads 100 mm
